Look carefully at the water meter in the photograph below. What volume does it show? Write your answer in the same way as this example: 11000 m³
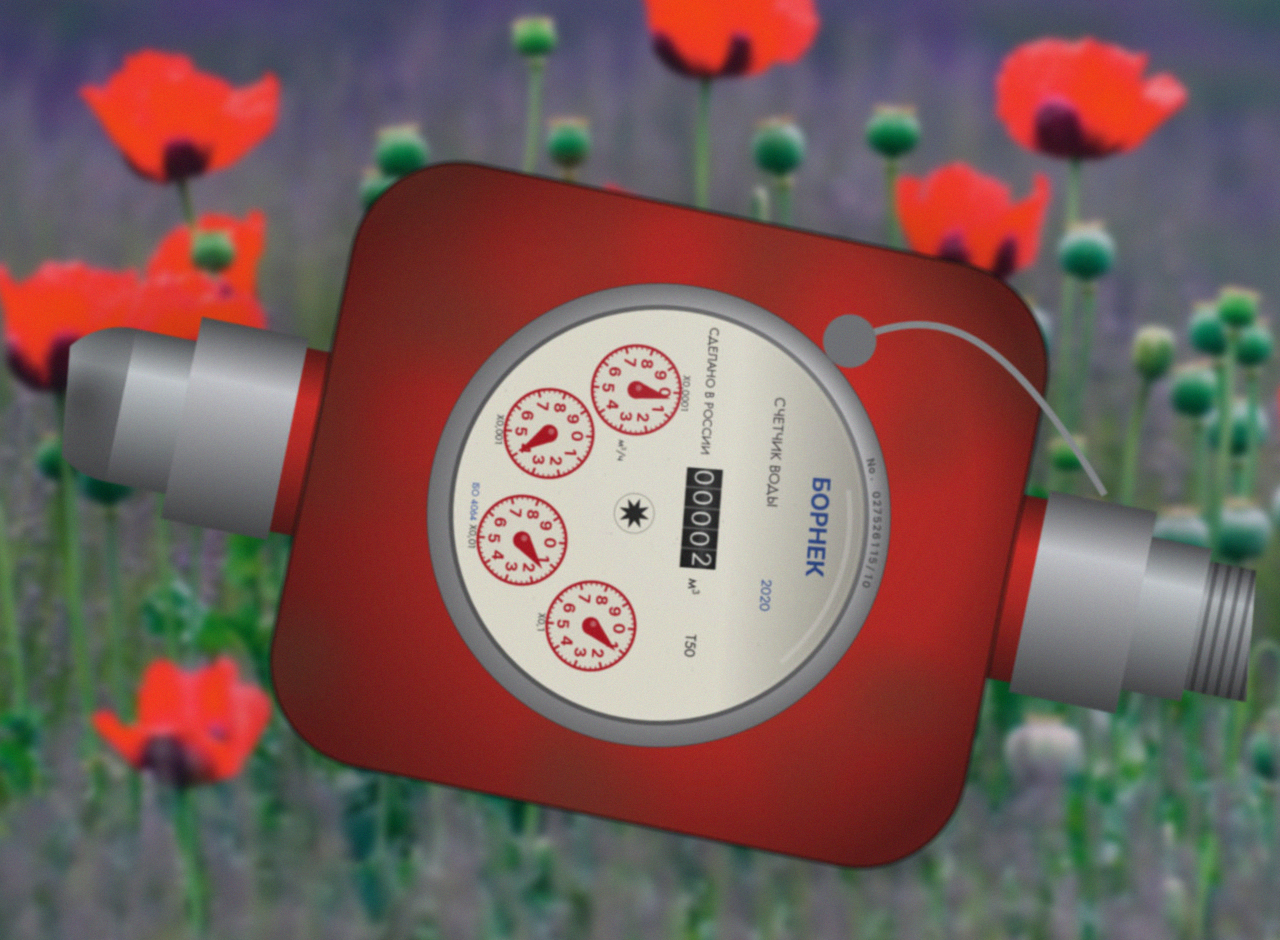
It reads 2.1140 m³
